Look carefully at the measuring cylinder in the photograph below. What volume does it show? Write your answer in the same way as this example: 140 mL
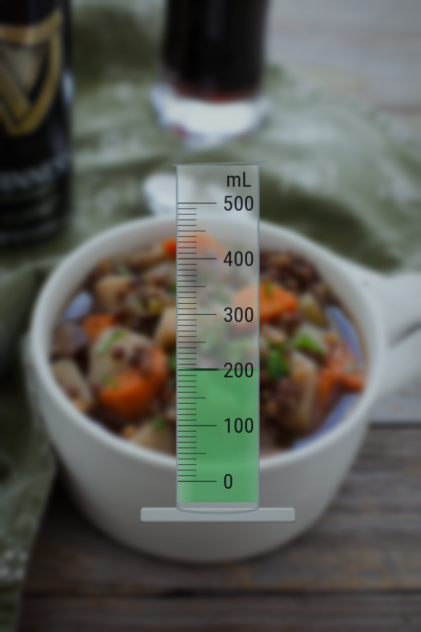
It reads 200 mL
